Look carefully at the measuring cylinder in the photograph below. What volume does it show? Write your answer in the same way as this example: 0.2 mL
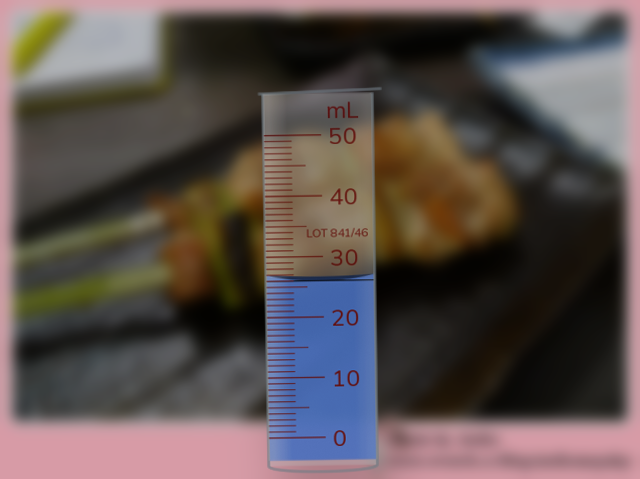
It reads 26 mL
